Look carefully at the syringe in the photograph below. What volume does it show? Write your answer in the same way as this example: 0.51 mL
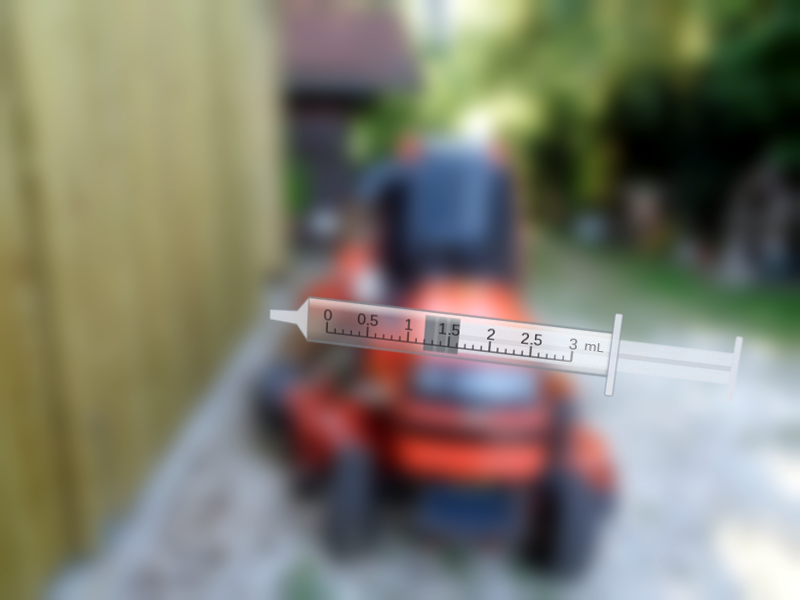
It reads 1.2 mL
